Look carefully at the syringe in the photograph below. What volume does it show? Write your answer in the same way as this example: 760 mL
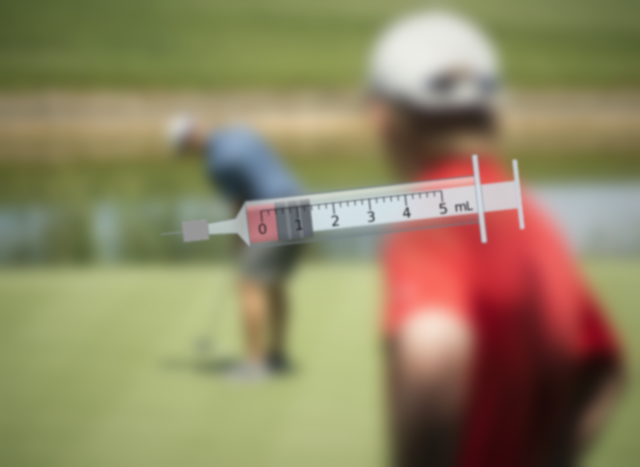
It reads 0.4 mL
